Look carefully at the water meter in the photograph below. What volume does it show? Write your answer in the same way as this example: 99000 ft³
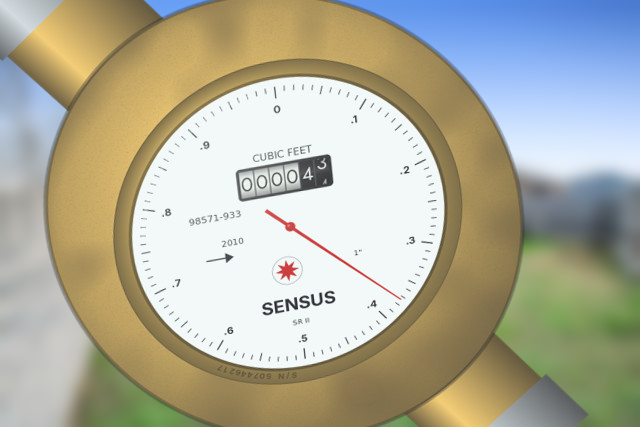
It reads 43.37 ft³
